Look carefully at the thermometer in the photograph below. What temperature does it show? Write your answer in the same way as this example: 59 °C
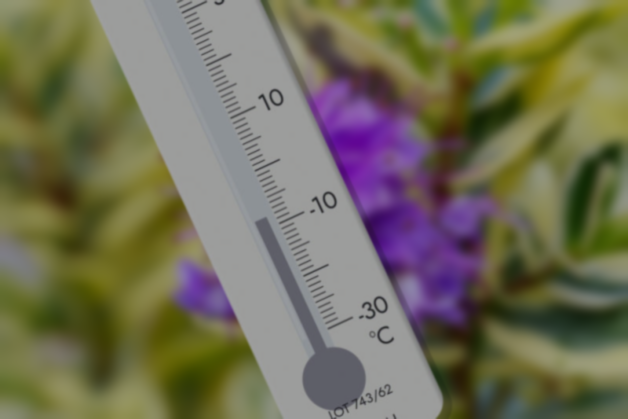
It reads -8 °C
